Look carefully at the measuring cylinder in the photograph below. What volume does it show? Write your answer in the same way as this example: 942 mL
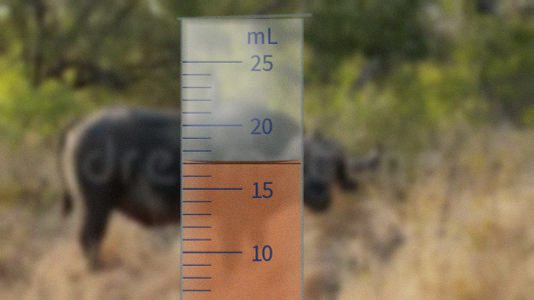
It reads 17 mL
